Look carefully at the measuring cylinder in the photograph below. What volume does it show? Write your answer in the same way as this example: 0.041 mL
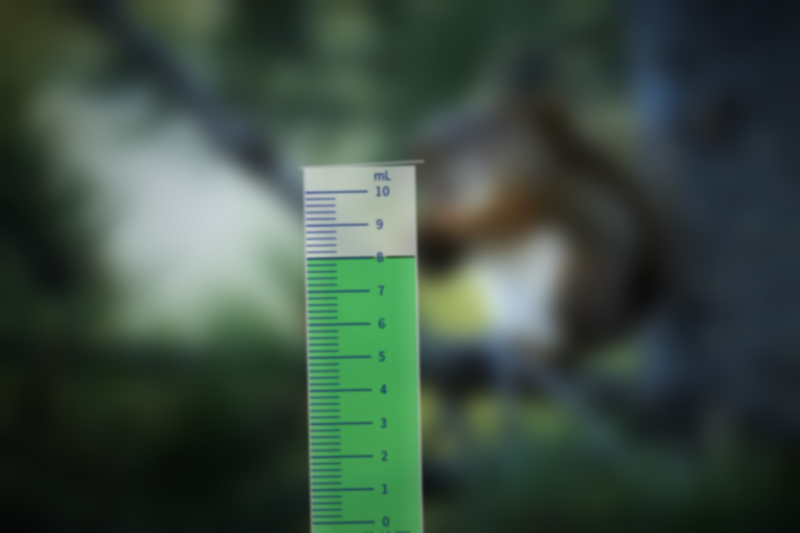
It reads 8 mL
